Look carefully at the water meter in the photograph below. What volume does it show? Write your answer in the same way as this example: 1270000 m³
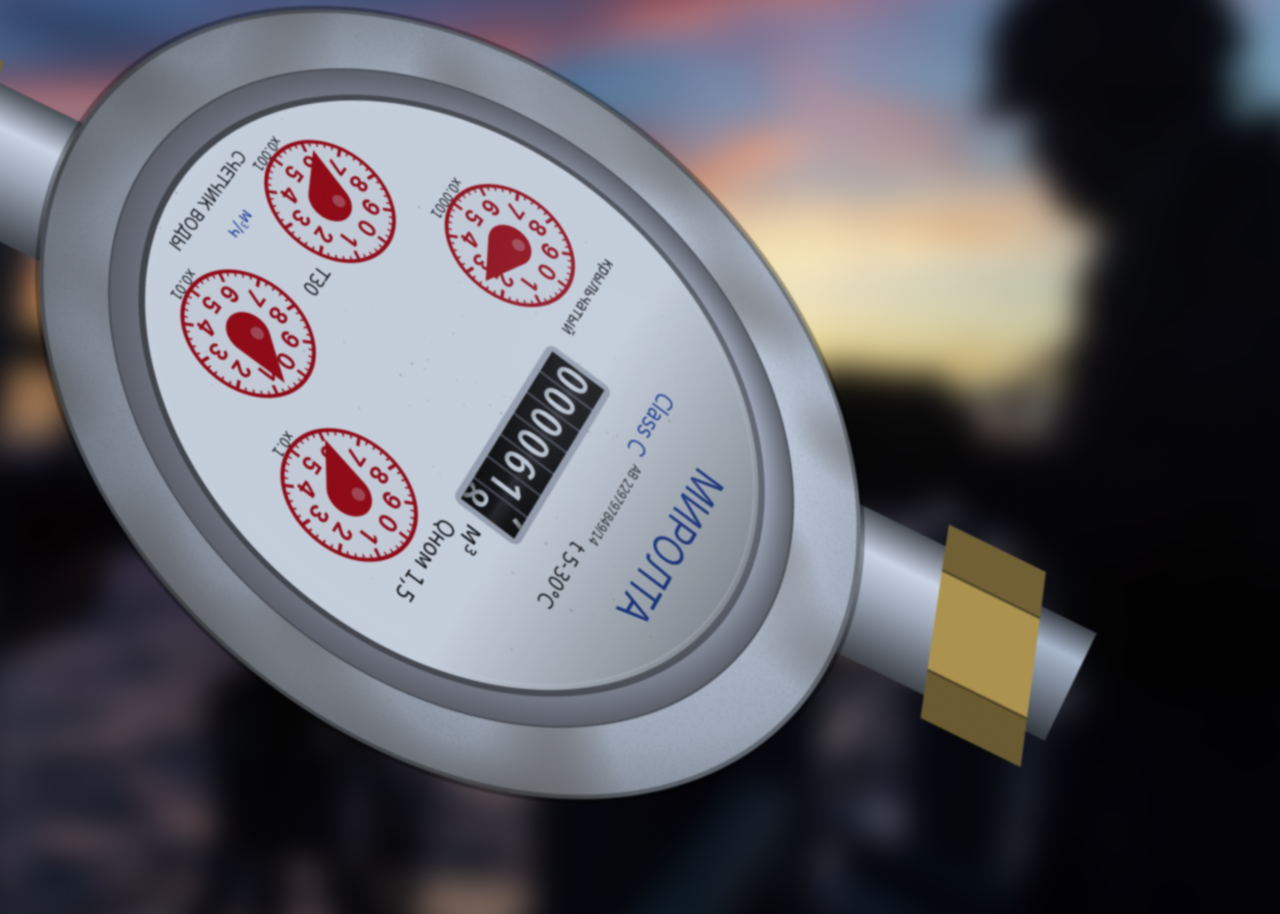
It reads 617.6062 m³
